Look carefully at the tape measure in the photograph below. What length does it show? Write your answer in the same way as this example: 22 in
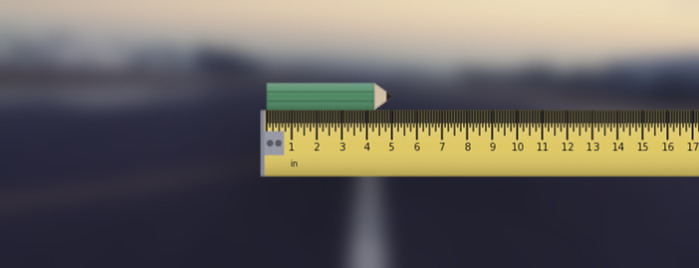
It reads 5 in
